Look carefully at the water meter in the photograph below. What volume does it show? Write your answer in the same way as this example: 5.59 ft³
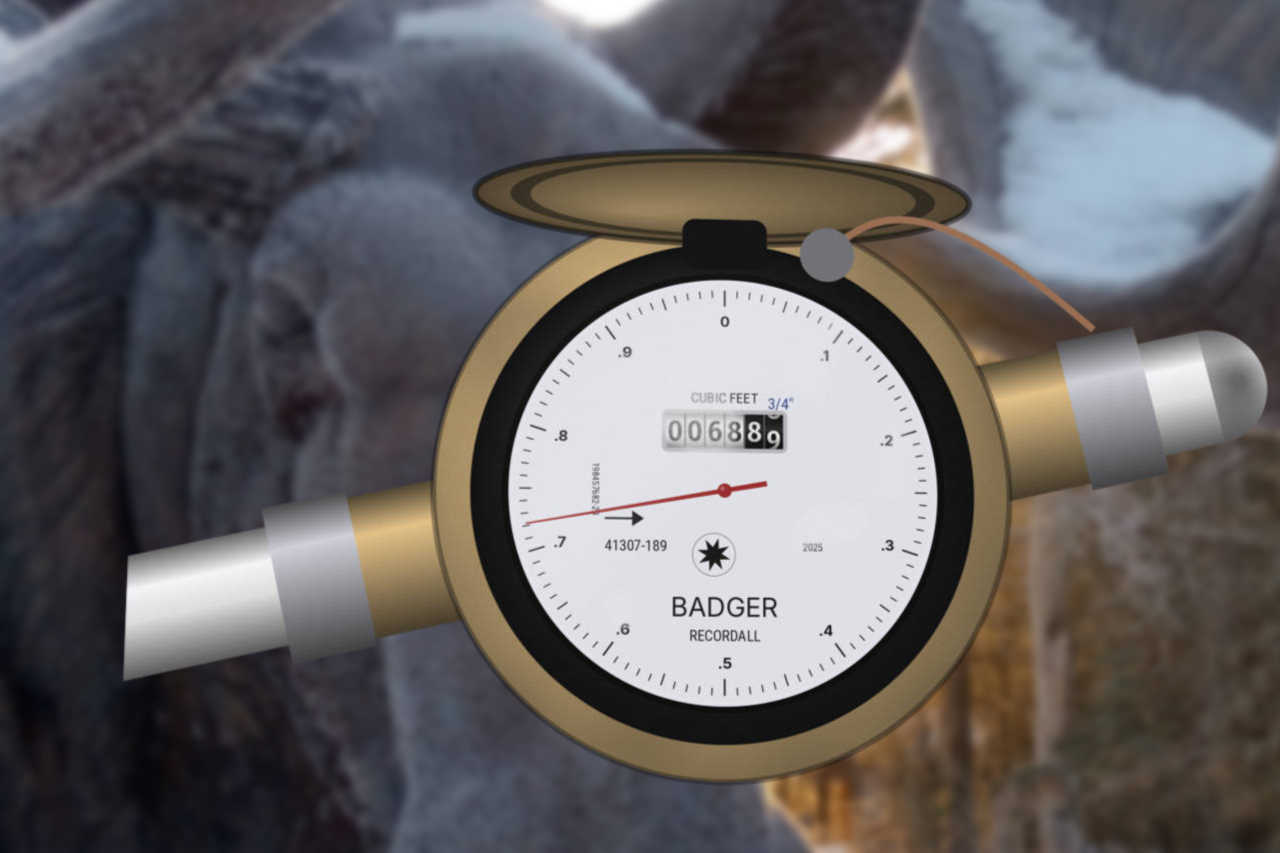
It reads 6888.72 ft³
